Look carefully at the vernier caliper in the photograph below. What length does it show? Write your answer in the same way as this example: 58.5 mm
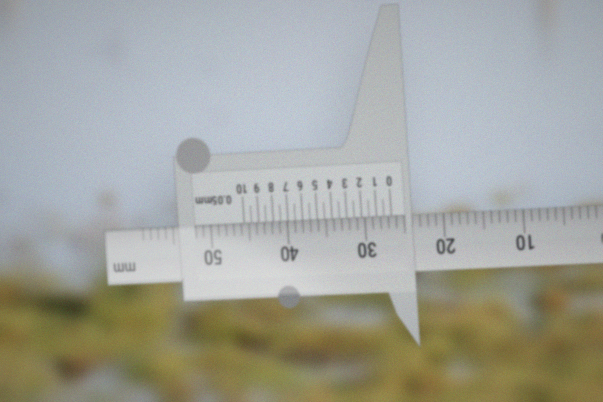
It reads 26.6 mm
